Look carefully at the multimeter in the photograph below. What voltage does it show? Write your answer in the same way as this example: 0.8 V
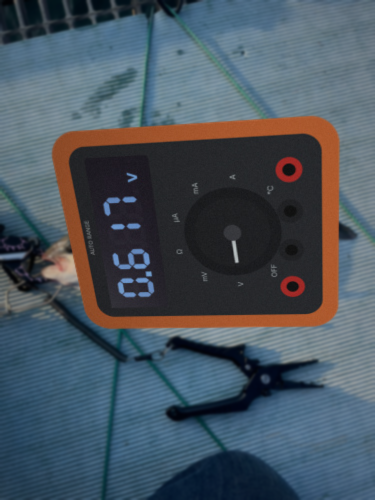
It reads 0.617 V
